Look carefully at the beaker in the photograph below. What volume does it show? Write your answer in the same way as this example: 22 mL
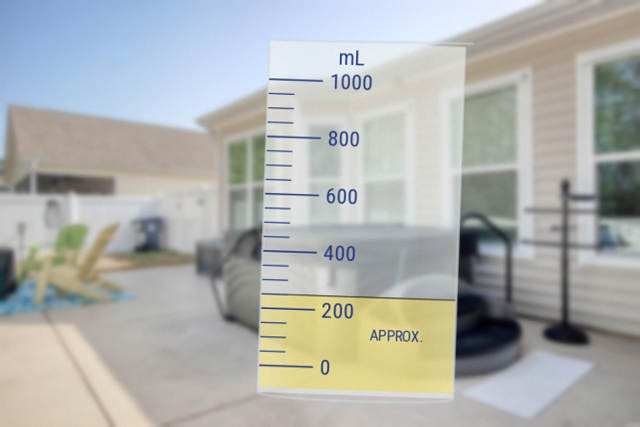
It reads 250 mL
